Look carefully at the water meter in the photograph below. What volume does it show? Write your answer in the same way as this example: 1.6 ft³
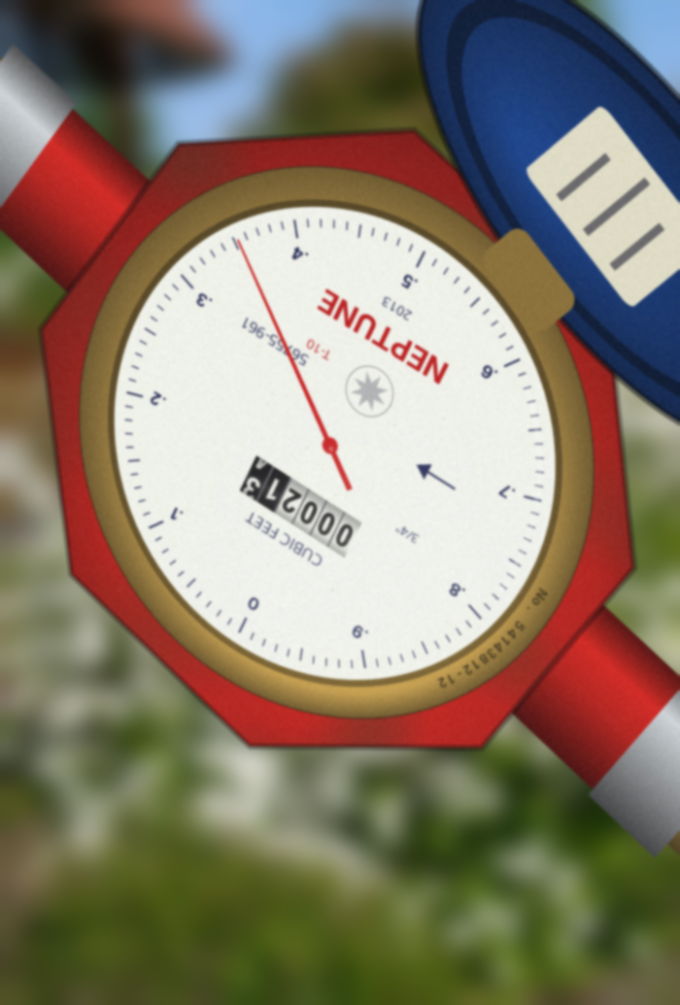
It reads 213.35 ft³
